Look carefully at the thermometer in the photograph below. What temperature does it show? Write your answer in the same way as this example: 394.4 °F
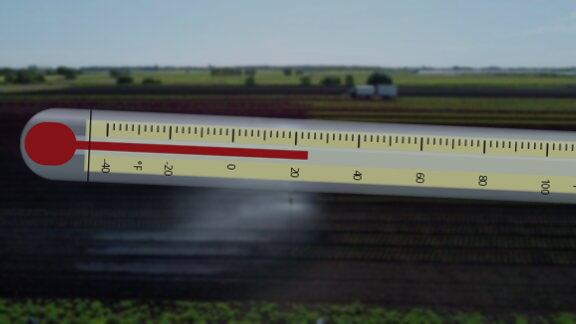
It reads 24 °F
